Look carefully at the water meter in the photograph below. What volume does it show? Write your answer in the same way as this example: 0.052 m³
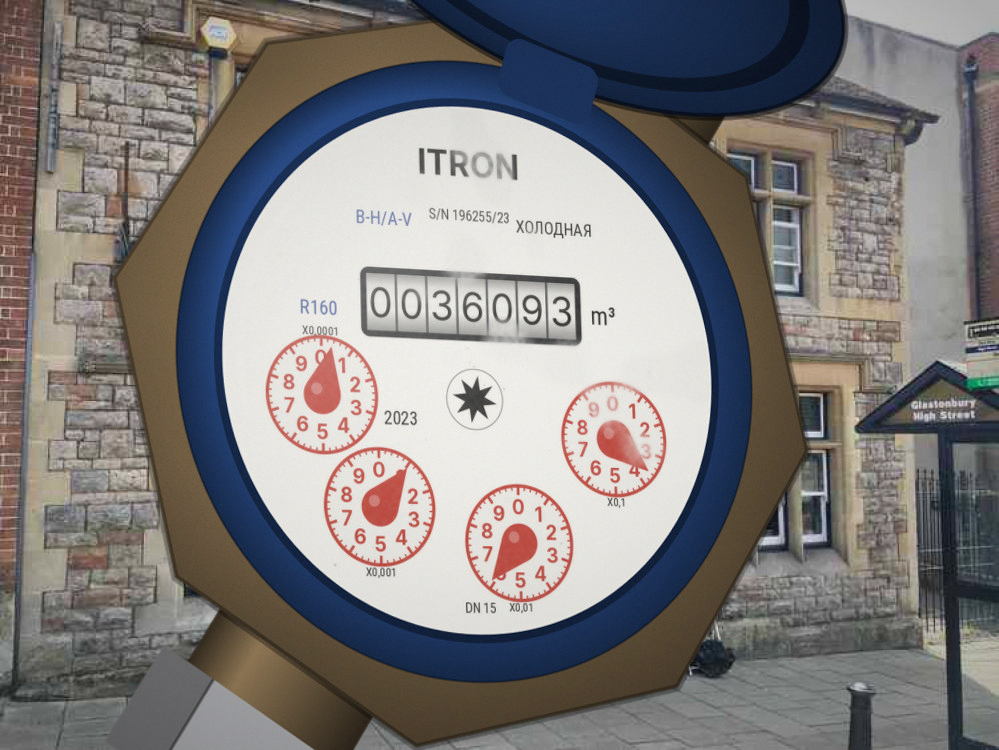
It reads 36093.3610 m³
